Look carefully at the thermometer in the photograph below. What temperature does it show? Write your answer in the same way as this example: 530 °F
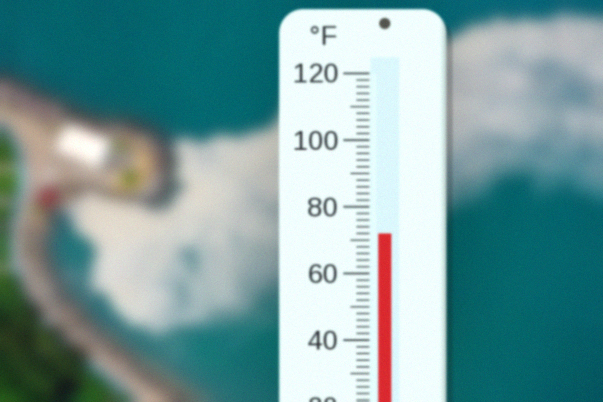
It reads 72 °F
